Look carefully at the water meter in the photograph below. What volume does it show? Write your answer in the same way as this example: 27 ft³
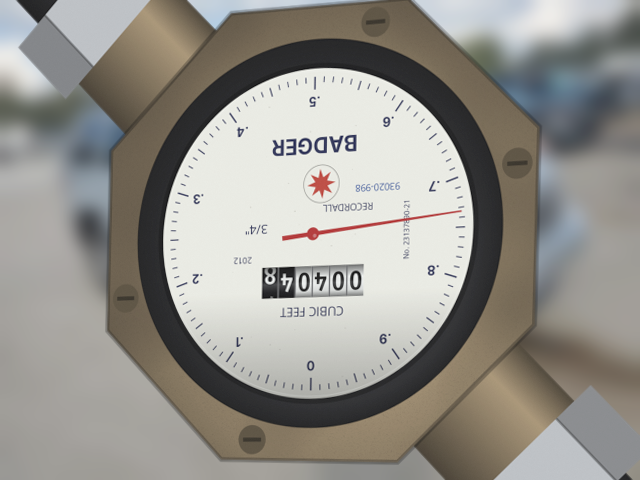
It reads 4047.73 ft³
